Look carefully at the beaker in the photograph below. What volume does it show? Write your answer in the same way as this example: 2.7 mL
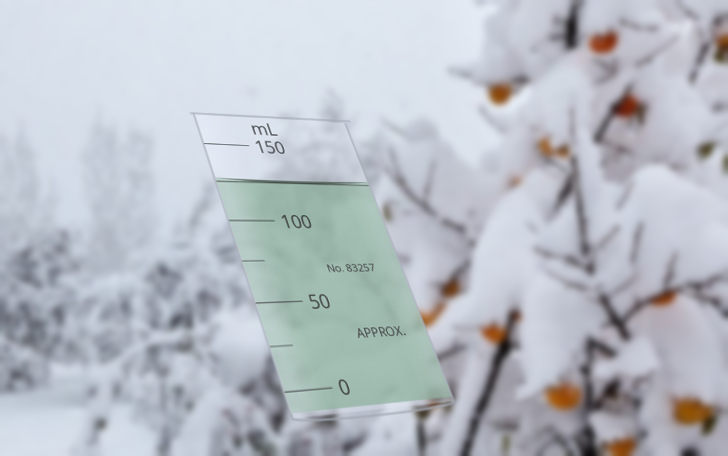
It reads 125 mL
